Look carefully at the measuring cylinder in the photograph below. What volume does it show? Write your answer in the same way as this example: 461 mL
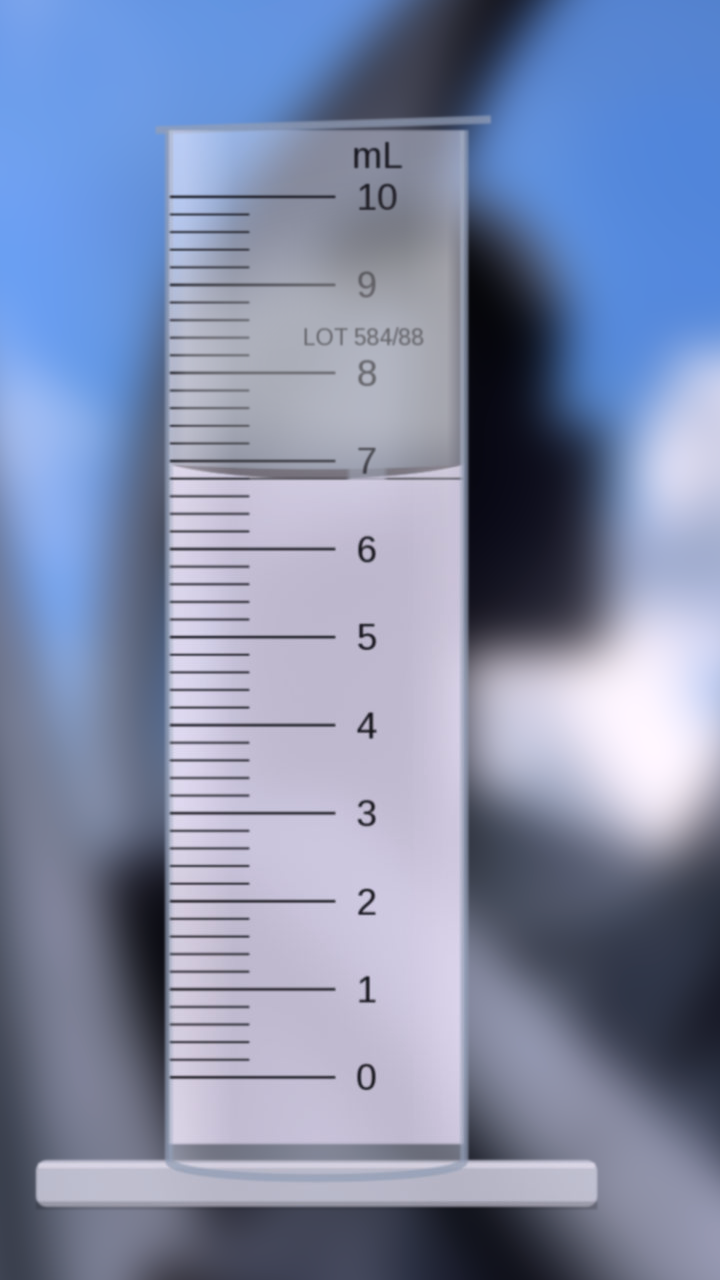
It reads 6.8 mL
